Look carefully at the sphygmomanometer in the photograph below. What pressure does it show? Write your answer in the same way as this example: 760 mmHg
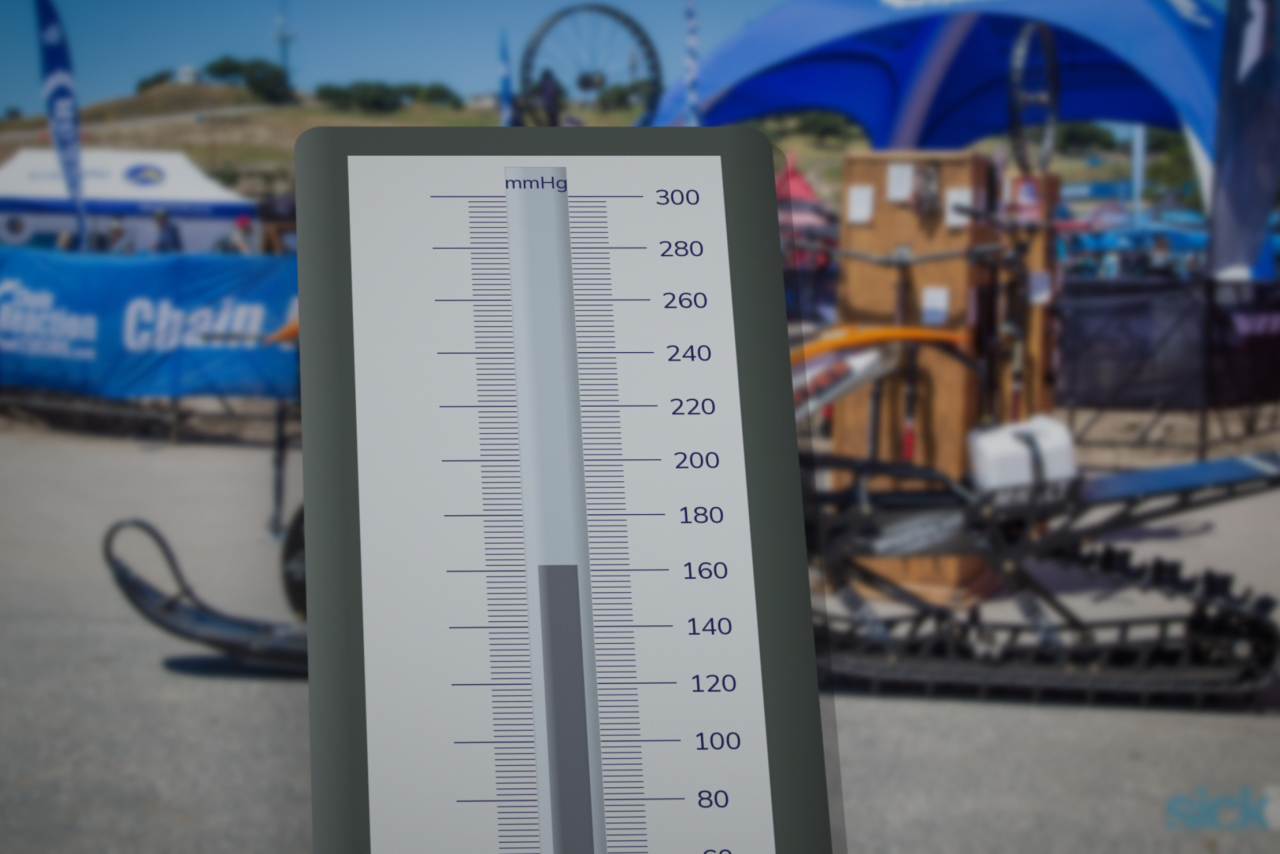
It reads 162 mmHg
